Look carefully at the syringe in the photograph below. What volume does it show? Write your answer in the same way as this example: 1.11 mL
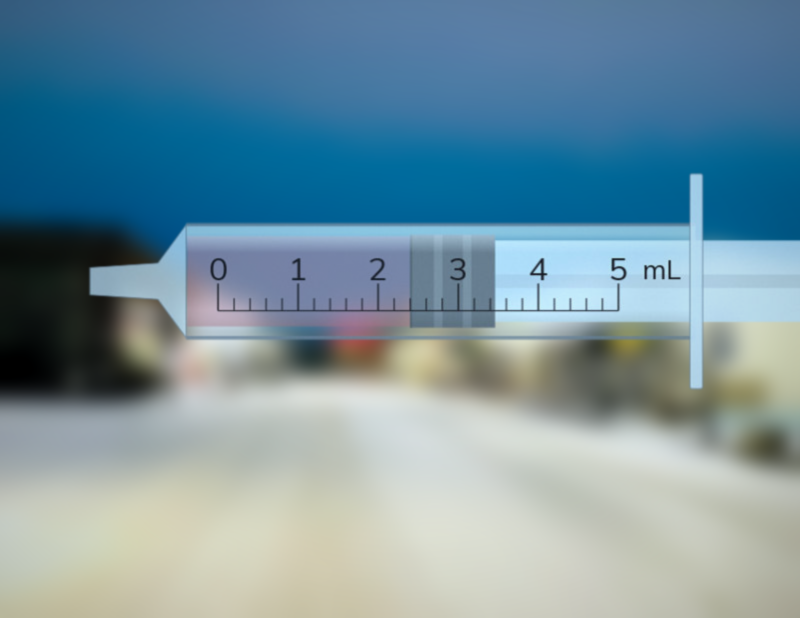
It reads 2.4 mL
